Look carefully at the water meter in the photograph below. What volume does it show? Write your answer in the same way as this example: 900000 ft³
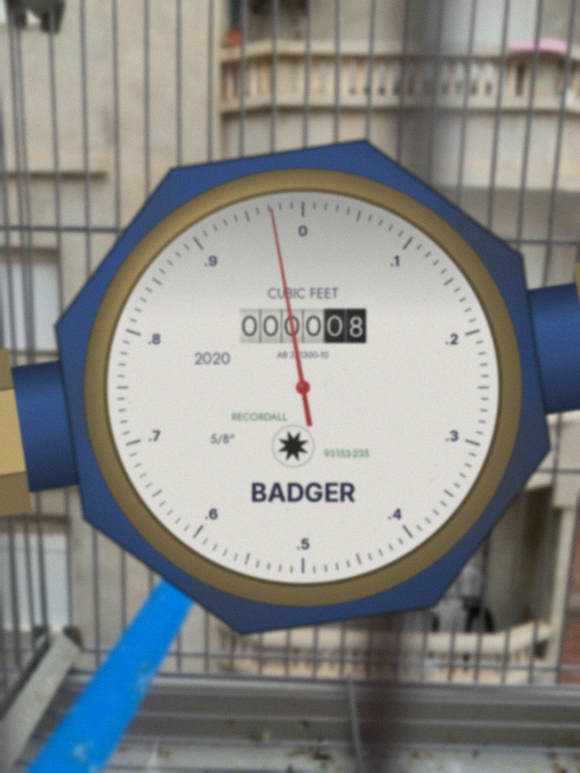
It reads 7.97 ft³
